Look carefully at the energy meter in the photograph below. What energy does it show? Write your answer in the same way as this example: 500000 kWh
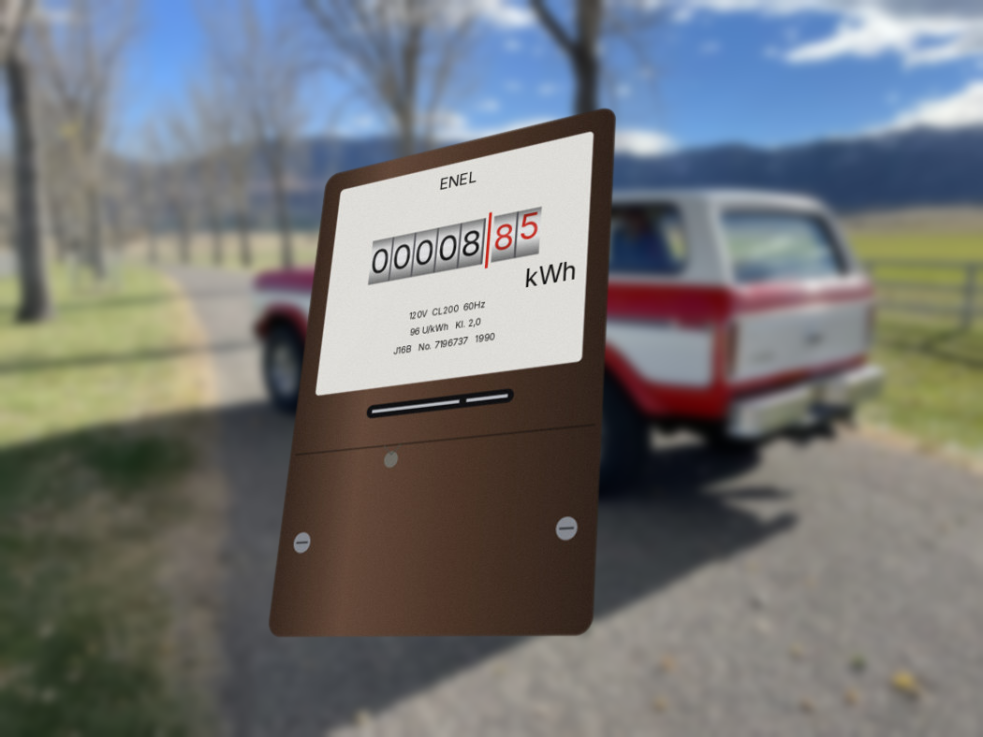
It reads 8.85 kWh
